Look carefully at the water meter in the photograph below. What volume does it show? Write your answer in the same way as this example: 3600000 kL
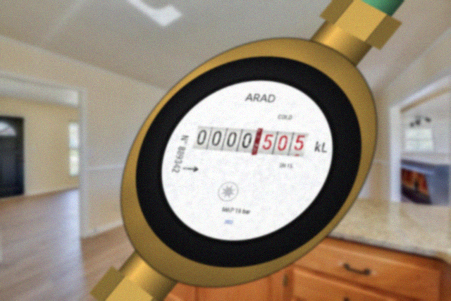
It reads 0.505 kL
